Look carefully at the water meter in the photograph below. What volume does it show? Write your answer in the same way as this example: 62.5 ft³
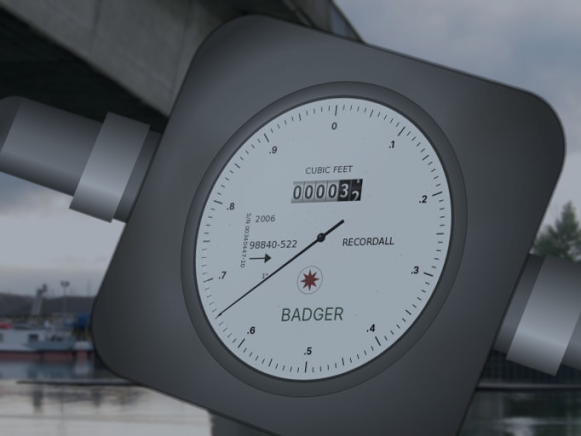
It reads 31.65 ft³
